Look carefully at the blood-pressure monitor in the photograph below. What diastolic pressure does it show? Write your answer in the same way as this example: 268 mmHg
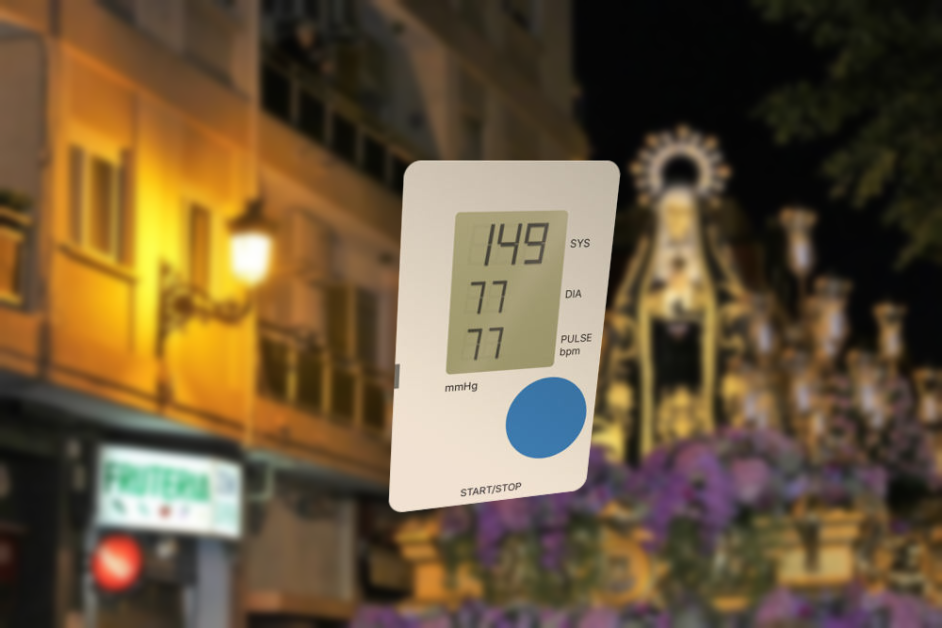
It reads 77 mmHg
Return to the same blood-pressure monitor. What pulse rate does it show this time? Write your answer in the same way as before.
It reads 77 bpm
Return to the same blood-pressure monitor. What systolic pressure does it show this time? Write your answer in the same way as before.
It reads 149 mmHg
